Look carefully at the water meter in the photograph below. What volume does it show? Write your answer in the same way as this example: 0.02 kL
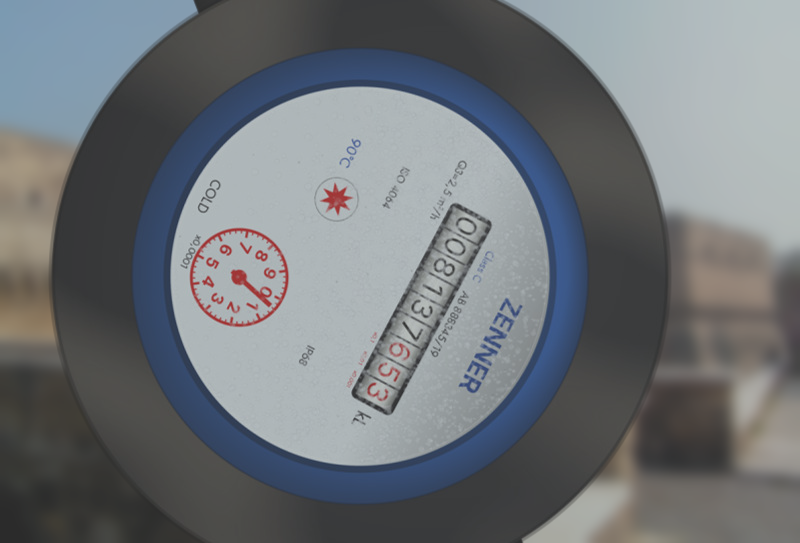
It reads 8137.6530 kL
